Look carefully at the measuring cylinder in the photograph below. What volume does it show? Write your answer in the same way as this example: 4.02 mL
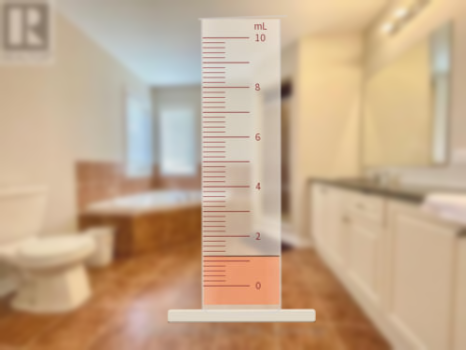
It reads 1.2 mL
